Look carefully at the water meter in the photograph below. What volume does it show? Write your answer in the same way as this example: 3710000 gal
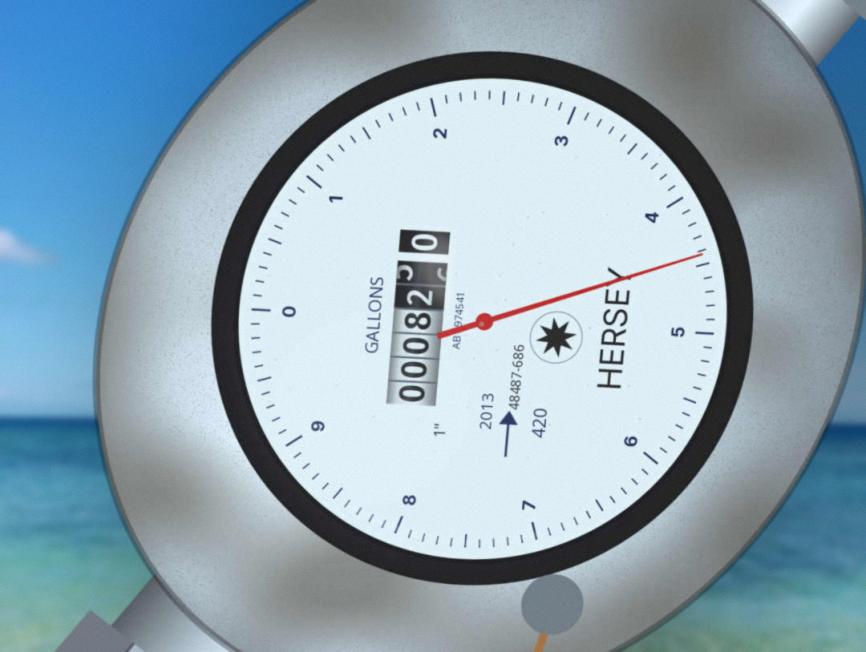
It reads 8254.4 gal
